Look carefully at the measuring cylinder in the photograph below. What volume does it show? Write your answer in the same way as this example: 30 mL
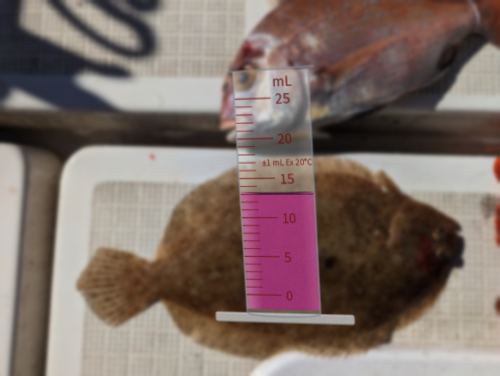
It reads 13 mL
